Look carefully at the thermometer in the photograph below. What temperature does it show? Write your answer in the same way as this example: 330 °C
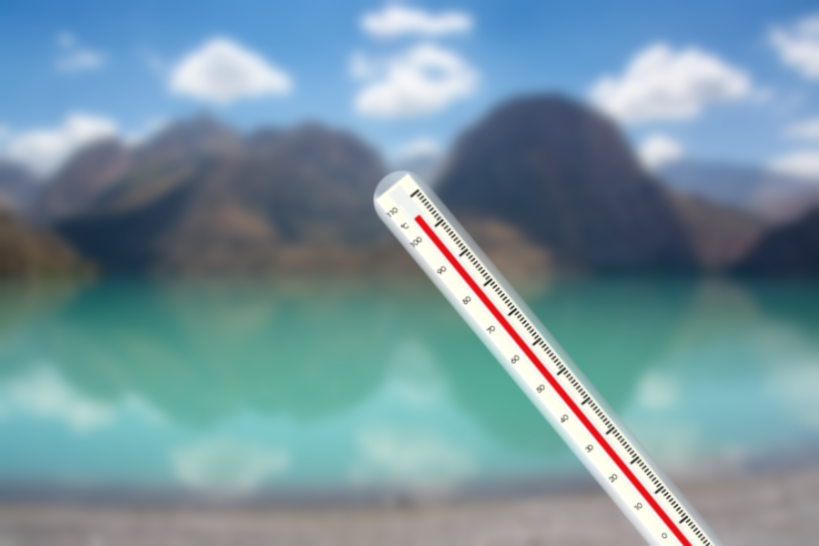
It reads 105 °C
